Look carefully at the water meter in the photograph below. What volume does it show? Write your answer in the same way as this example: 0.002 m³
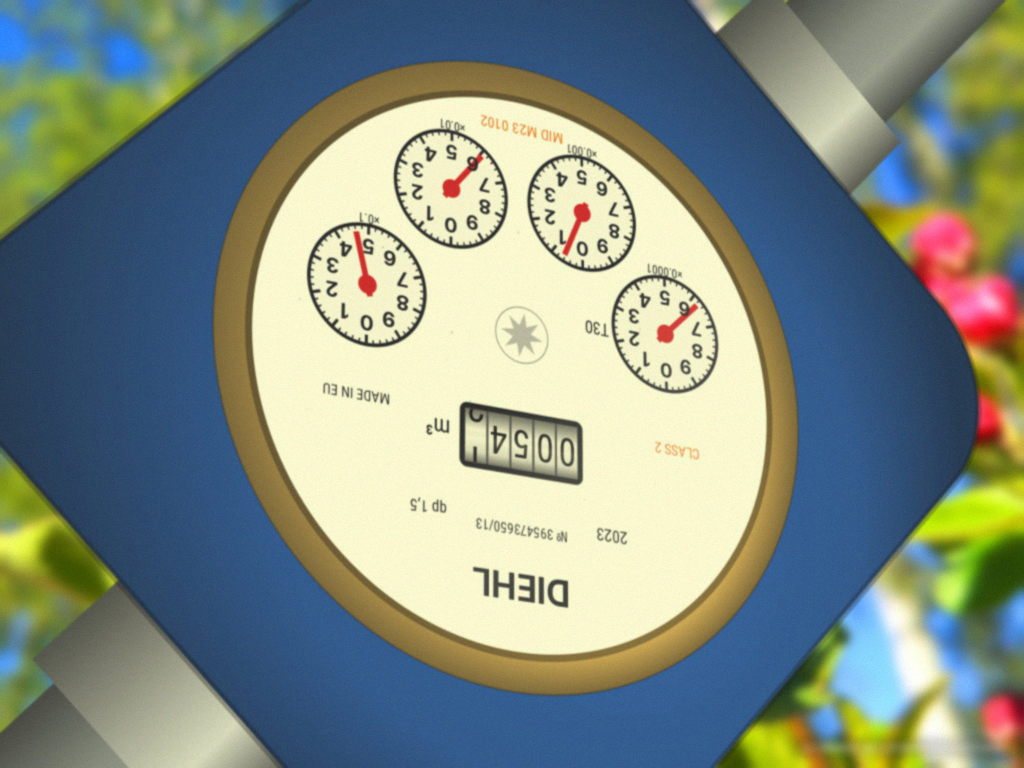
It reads 541.4606 m³
